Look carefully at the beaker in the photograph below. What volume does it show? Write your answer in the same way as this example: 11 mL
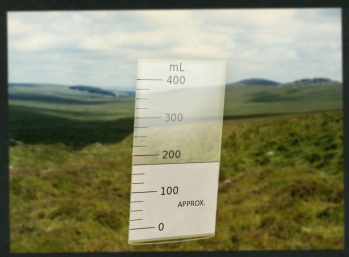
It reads 175 mL
